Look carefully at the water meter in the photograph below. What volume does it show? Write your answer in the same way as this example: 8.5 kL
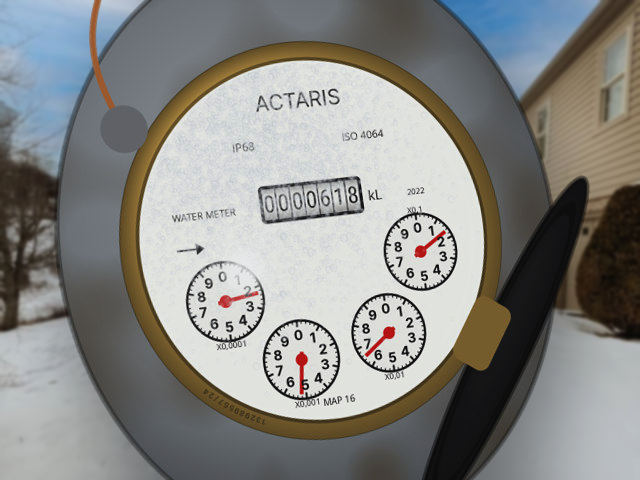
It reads 618.1652 kL
